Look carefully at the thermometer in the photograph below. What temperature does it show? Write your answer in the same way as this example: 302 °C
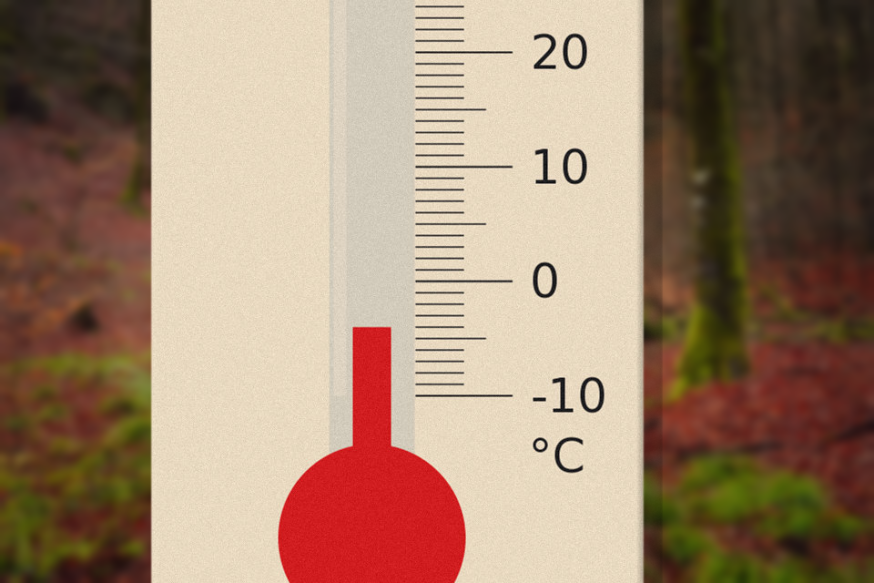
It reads -4 °C
